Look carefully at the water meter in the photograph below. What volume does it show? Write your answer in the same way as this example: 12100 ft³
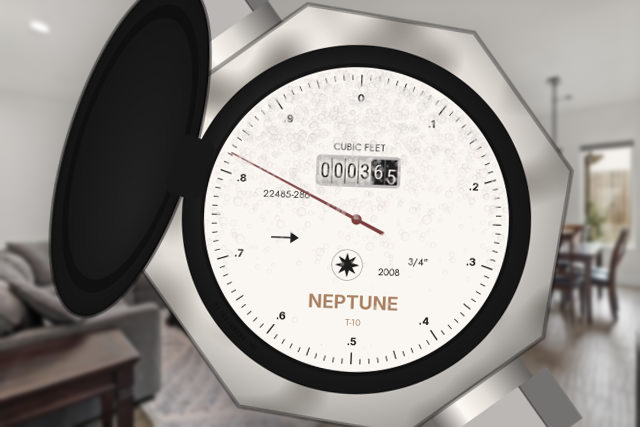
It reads 364.82 ft³
